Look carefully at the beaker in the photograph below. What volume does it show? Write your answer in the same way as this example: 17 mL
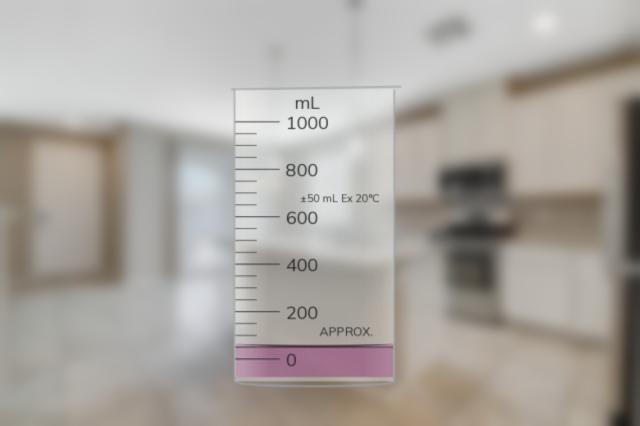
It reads 50 mL
